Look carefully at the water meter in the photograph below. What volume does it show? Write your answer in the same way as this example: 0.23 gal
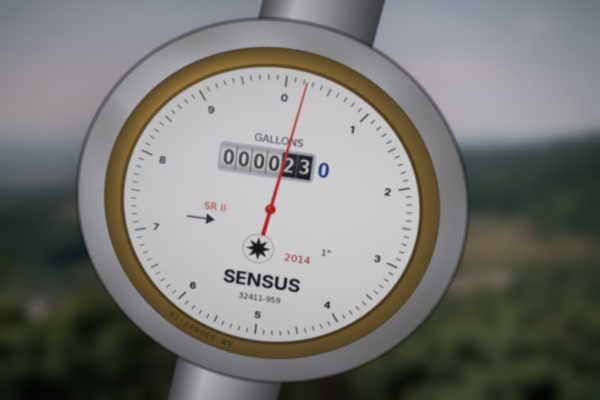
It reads 230.2 gal
